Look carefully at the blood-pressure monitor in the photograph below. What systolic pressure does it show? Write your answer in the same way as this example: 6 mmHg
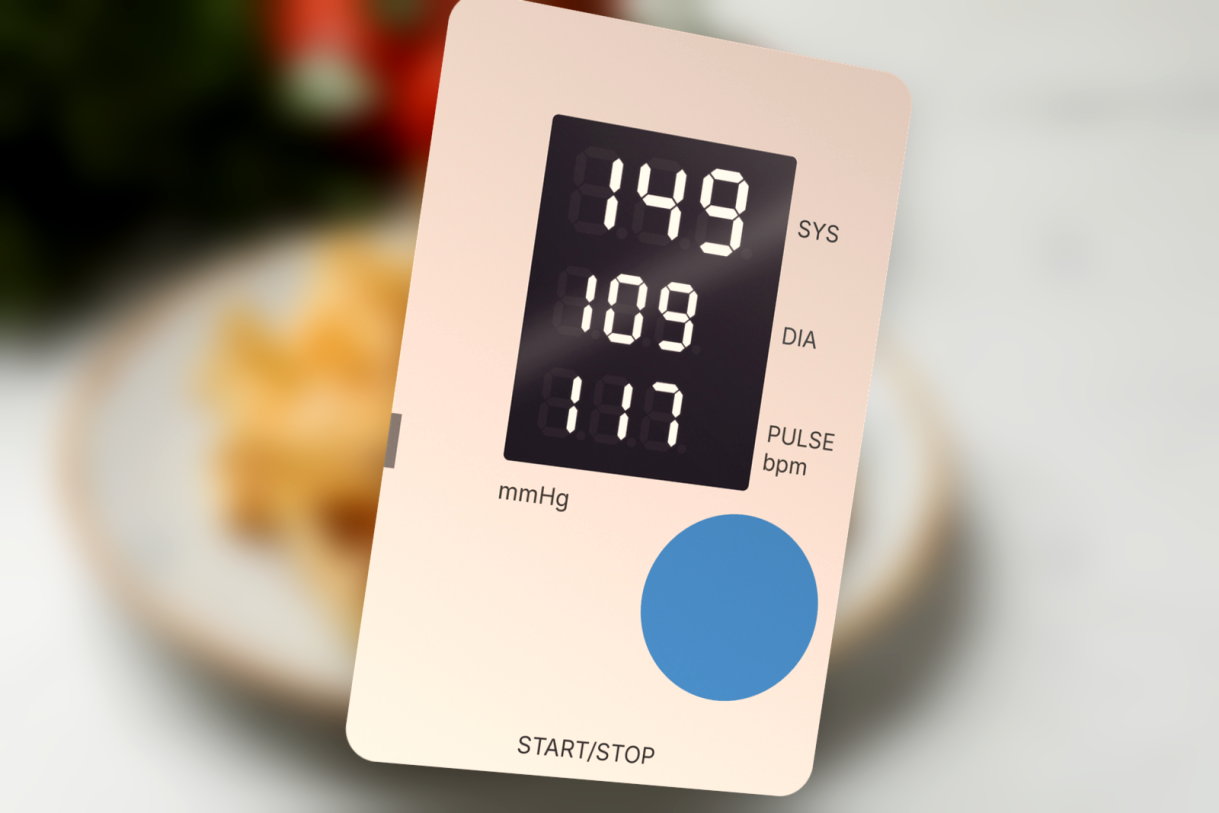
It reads 149 mmHg
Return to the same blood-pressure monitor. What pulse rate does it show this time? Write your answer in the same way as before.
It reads 117 bpm
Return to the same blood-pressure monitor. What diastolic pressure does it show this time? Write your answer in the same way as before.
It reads 109 mmHg
